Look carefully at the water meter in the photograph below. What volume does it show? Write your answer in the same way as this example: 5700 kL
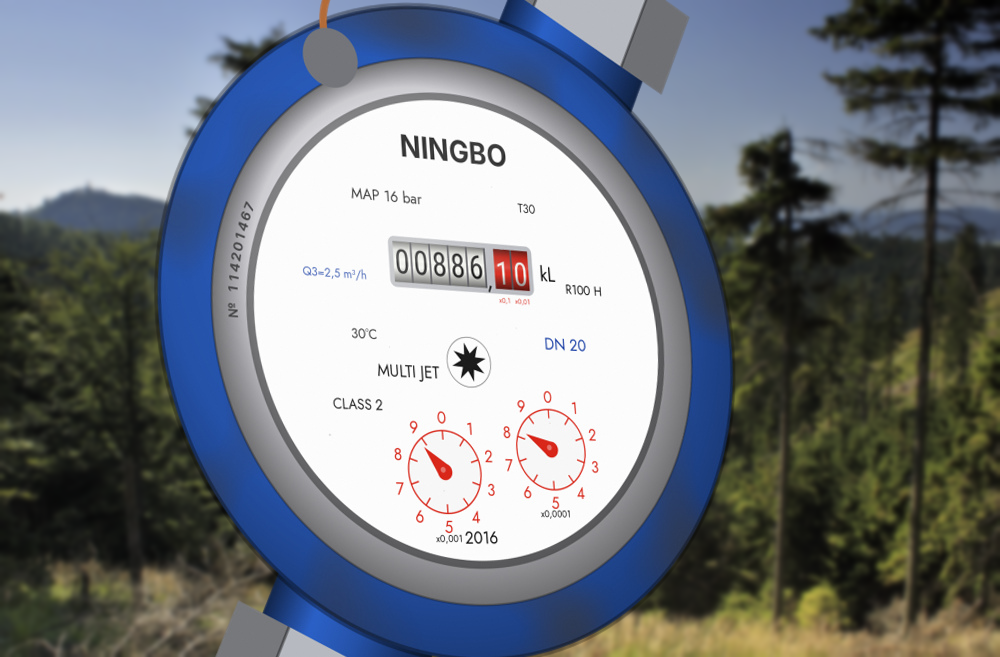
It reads 886.0988 kL
